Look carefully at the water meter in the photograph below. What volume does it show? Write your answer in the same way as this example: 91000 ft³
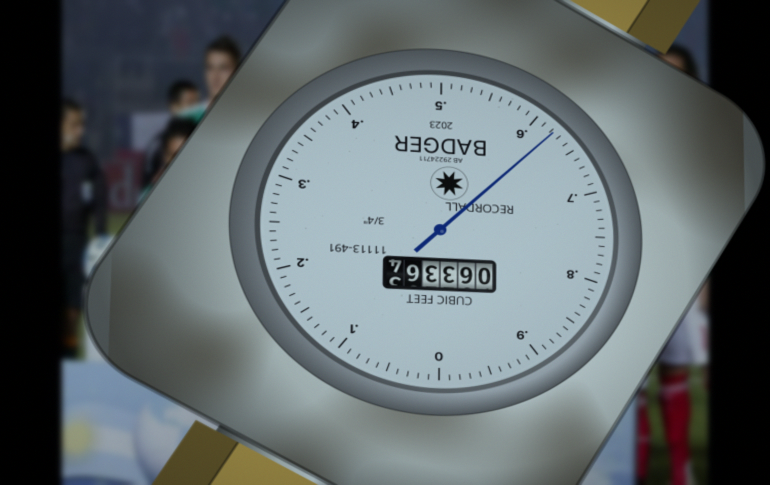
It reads 63363.62 ft³
